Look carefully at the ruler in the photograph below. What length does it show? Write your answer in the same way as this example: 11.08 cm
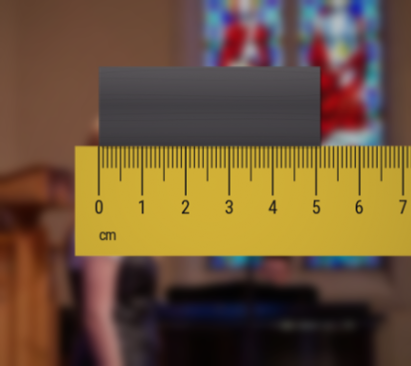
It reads 5.1 cm
